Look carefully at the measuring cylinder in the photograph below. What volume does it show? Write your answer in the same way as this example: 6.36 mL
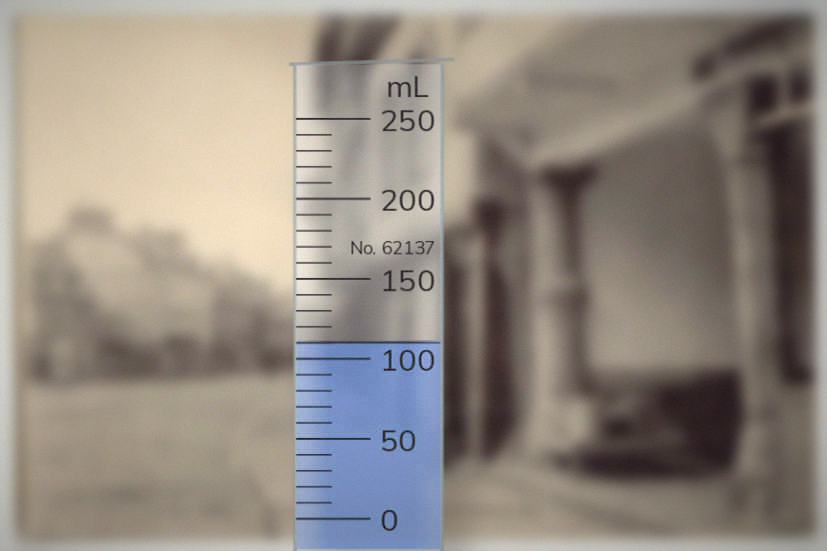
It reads 110 mL
